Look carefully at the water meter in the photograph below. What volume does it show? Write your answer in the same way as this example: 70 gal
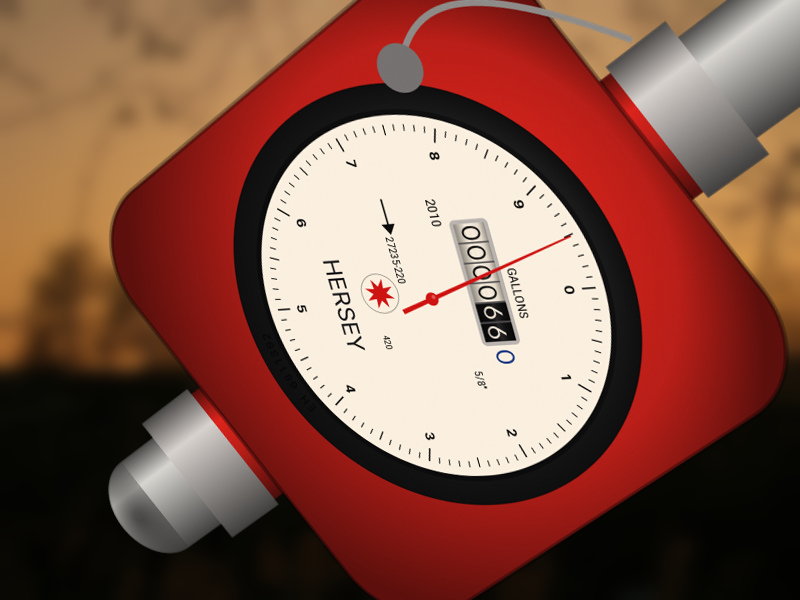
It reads 659.5 gal
